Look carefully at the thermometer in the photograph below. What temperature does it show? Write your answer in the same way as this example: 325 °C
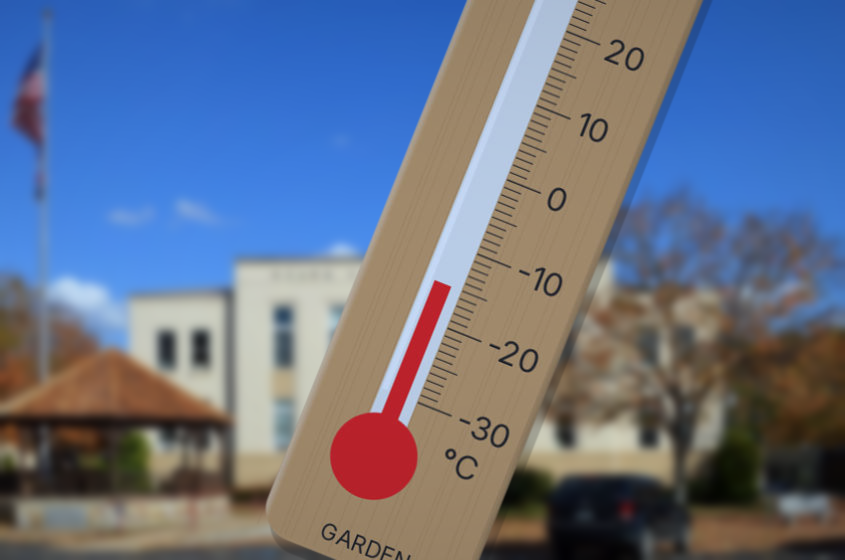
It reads -15 °C
